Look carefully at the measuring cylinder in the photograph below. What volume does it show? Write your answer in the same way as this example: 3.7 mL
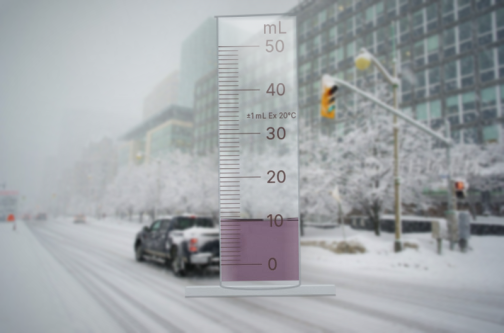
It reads 10 mL
